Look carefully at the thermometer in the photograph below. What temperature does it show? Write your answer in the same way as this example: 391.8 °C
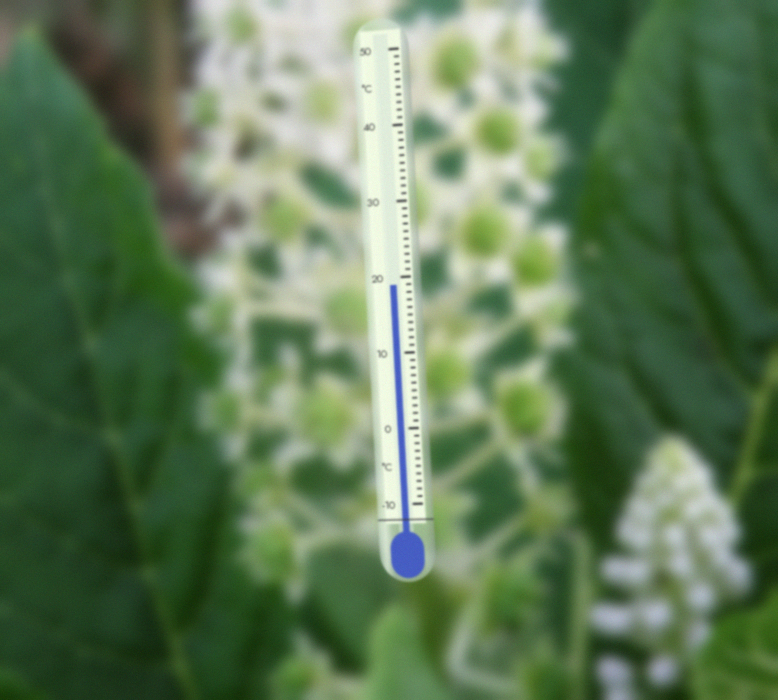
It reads 19 °C
